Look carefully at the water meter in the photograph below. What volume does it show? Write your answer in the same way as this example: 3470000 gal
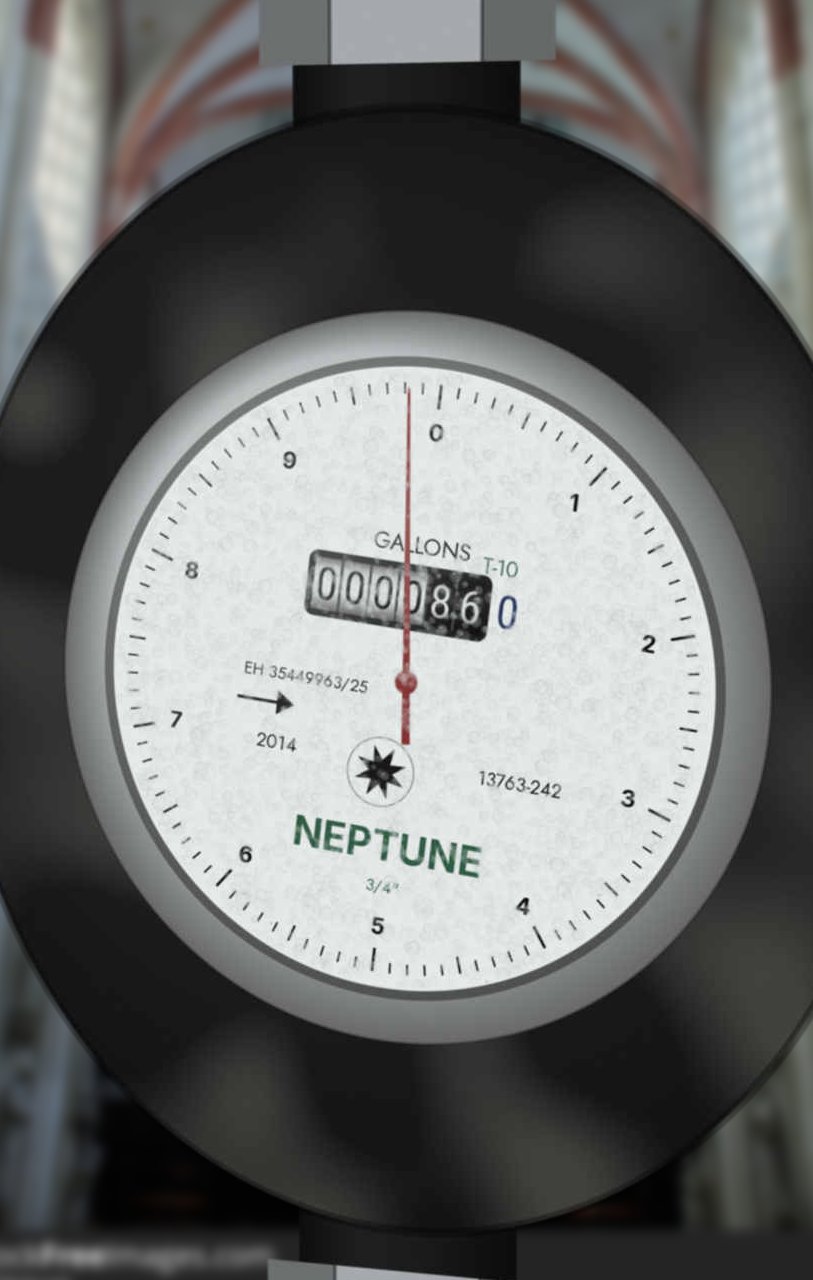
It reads 859.8 gal
